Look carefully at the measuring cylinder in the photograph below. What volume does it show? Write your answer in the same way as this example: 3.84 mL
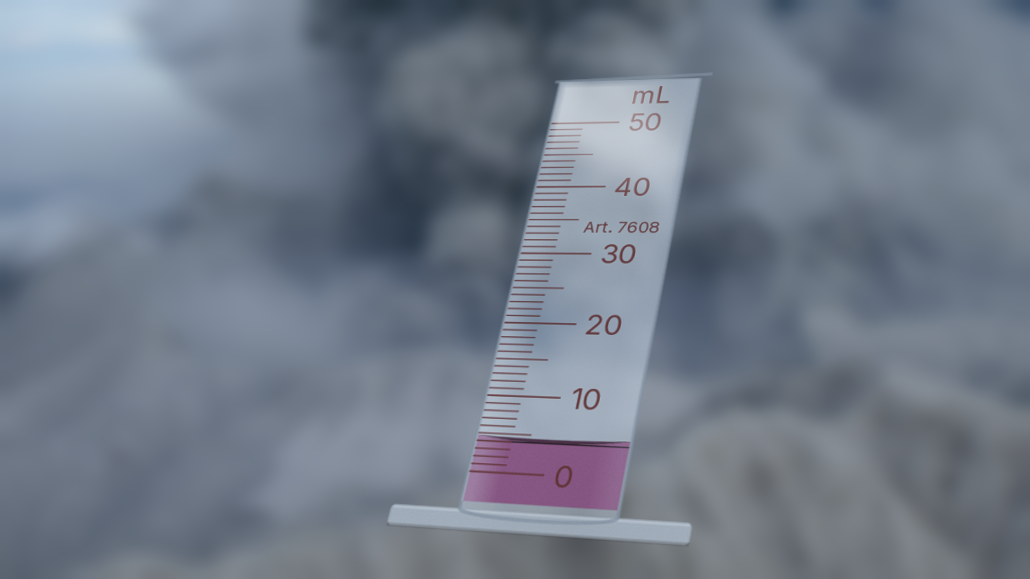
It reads 4 mL
